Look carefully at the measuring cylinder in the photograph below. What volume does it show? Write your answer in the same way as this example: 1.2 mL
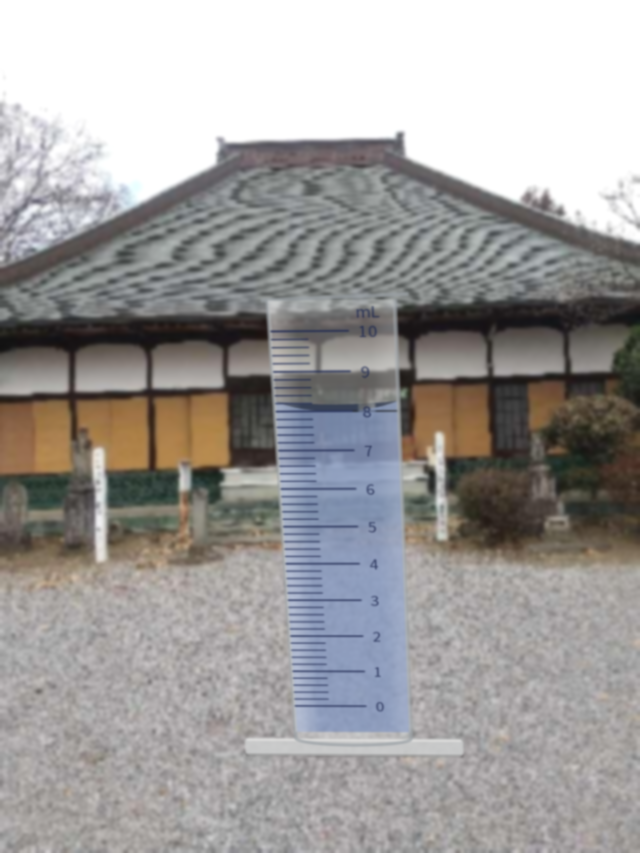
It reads 8 mL
